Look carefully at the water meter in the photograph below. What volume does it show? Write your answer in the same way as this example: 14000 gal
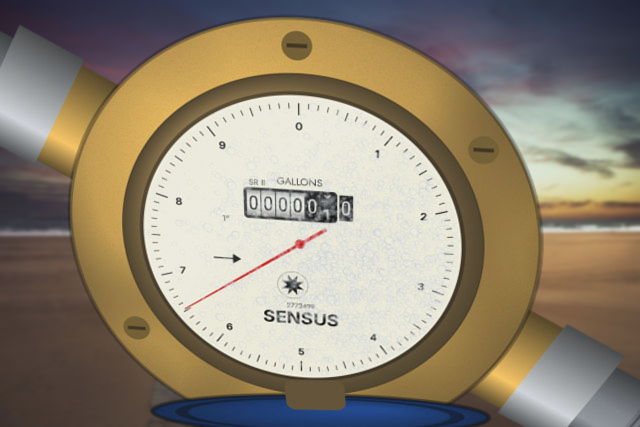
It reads 6.5 gal
